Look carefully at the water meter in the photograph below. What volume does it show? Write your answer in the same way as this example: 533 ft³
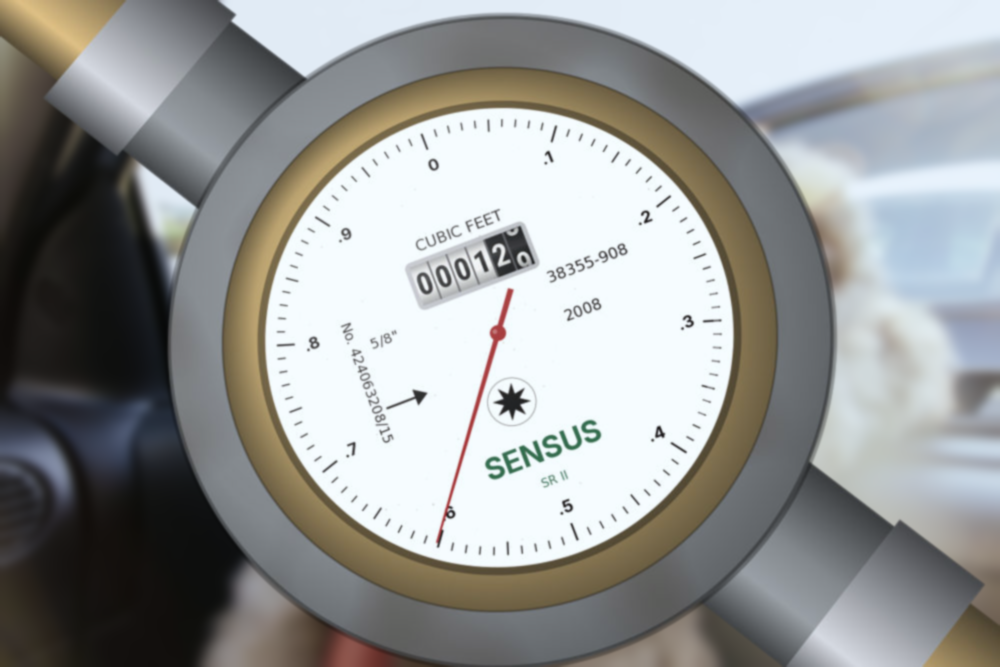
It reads 128.60 ft³
